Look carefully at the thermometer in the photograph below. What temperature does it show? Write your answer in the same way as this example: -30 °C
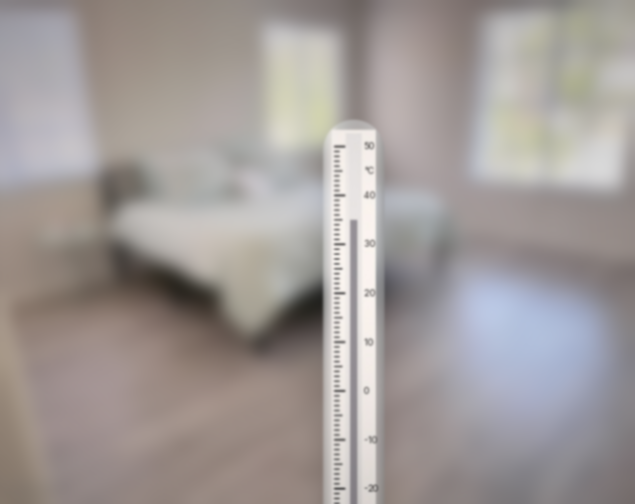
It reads 35 °C
